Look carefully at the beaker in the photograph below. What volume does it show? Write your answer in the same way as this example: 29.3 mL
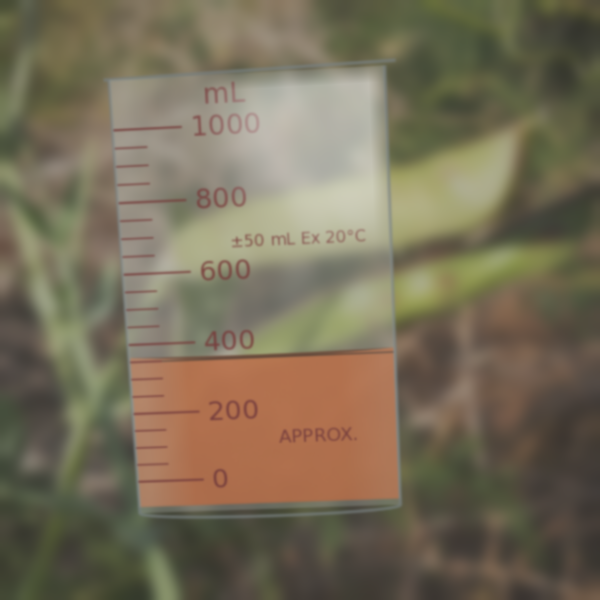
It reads 350 mL
